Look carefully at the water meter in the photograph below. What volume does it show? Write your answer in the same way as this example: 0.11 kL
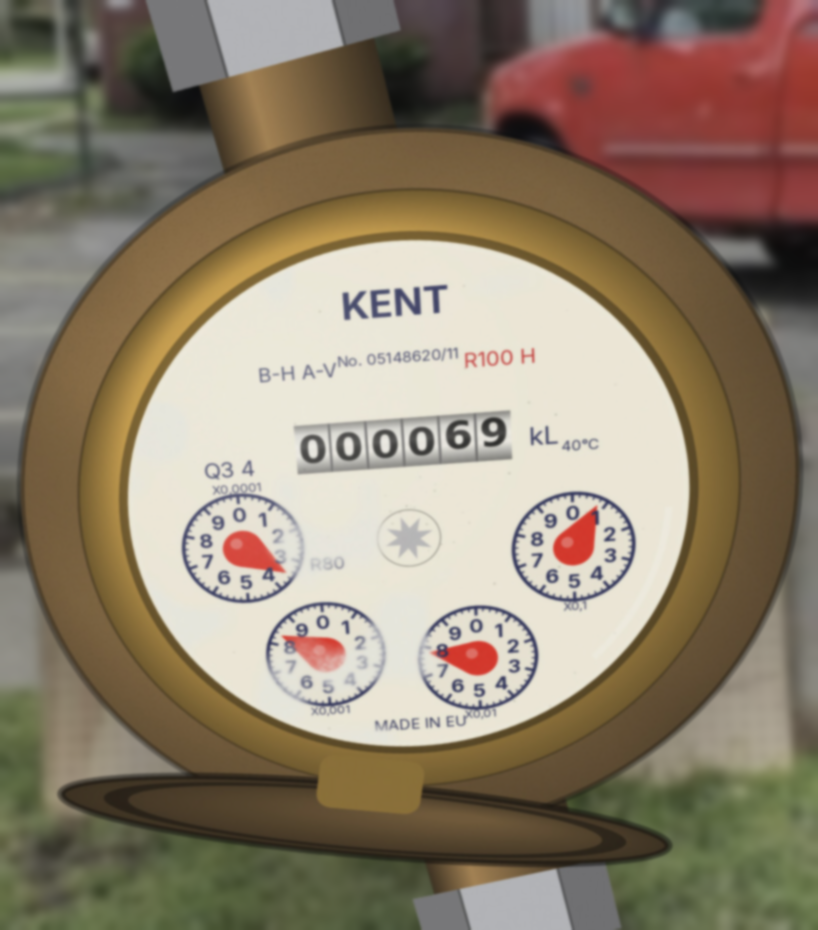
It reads 69.0783 kL
